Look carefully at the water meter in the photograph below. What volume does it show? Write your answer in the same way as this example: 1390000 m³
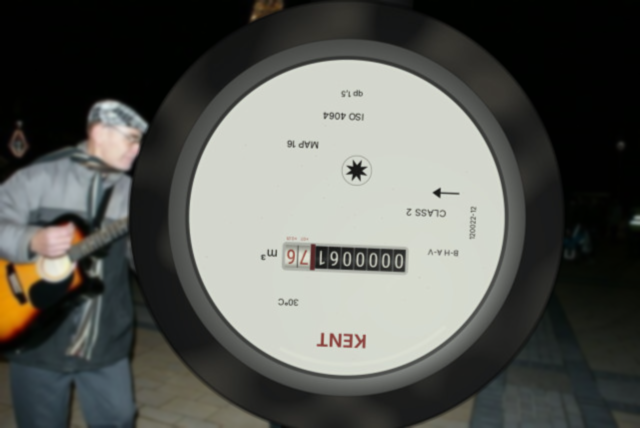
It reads 61.76 m³
